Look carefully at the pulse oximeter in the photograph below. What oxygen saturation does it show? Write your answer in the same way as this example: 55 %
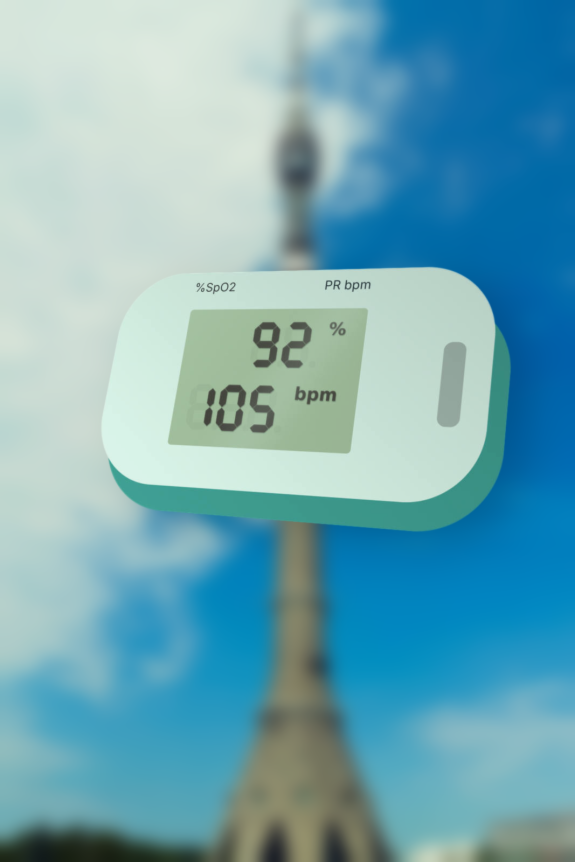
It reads 92 %
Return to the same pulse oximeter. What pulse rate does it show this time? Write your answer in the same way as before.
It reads 105 bpm
